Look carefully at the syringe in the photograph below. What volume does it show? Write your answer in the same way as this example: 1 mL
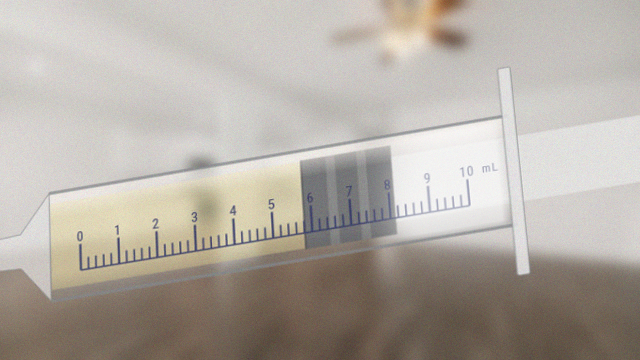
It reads 5.8 mL
